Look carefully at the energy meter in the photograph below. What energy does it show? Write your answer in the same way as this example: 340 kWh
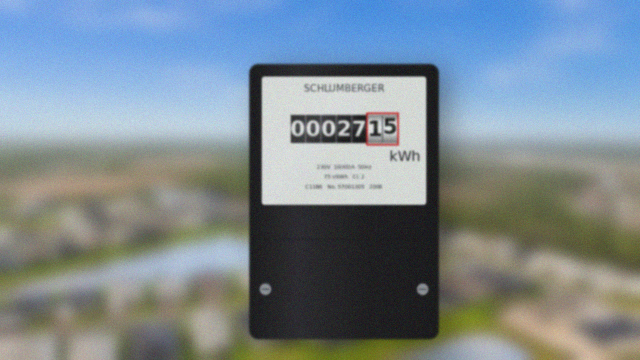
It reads 27.15 kWh
